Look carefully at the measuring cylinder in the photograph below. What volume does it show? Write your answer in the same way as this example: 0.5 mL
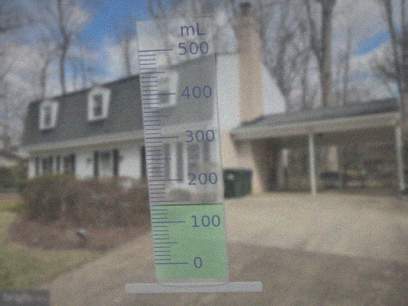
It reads 140 mL
